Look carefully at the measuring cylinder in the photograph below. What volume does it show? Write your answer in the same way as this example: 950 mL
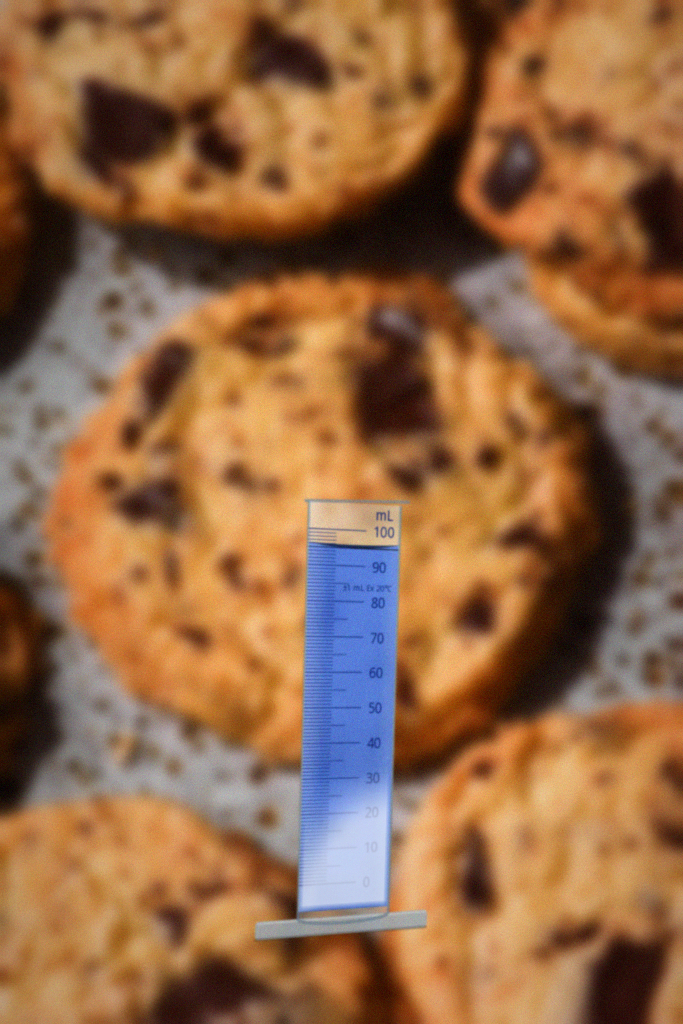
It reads 95 mL
